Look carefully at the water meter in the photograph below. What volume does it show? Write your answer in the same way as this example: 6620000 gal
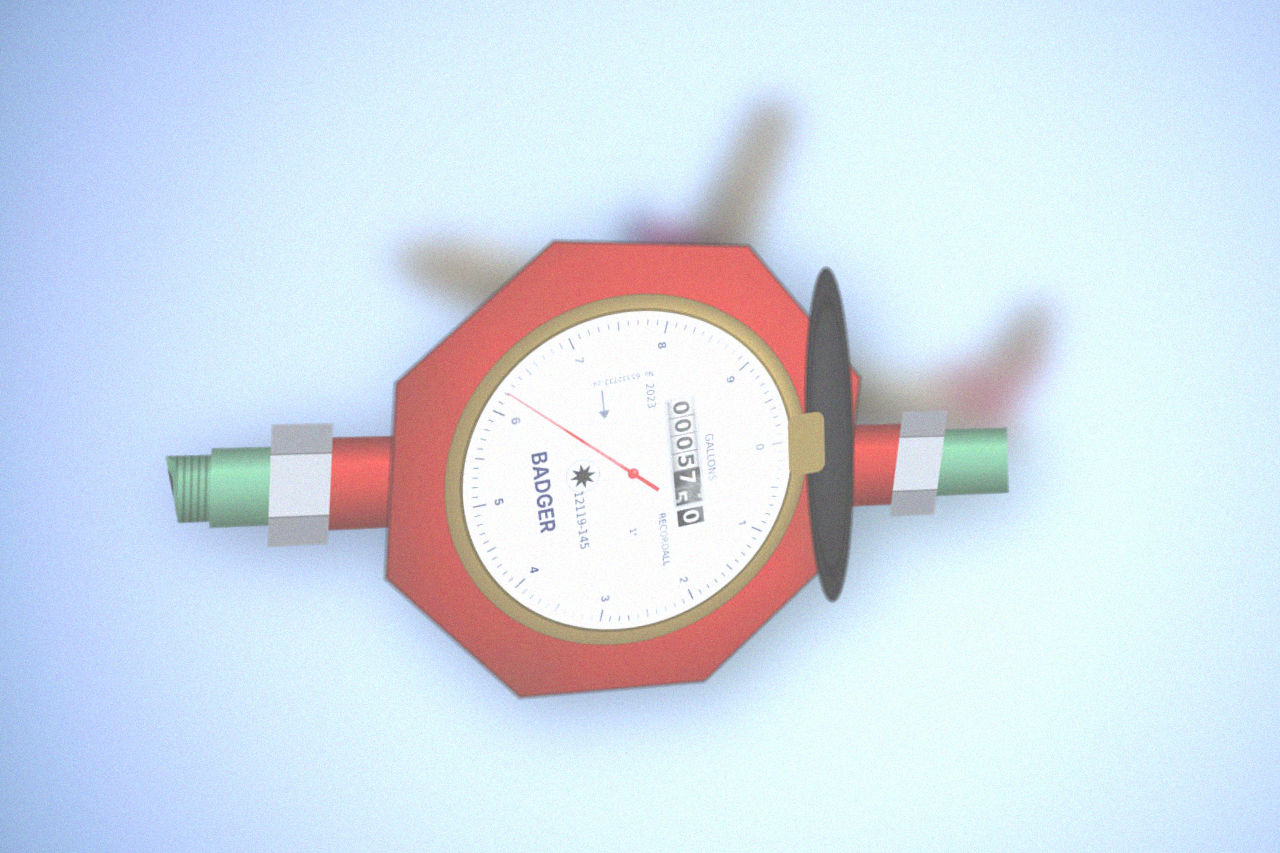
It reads 5746.2 gal
